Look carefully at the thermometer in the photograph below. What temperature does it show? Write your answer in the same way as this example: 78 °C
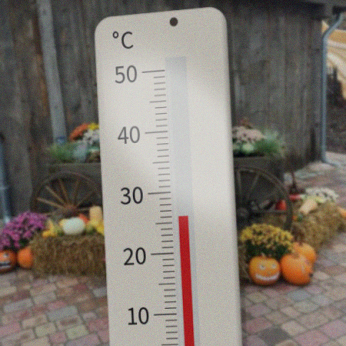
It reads 26 °C
